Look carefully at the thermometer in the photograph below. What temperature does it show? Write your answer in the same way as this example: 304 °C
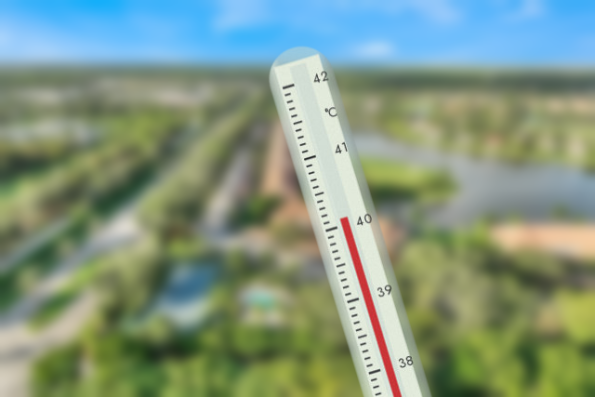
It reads 40.1 °C
